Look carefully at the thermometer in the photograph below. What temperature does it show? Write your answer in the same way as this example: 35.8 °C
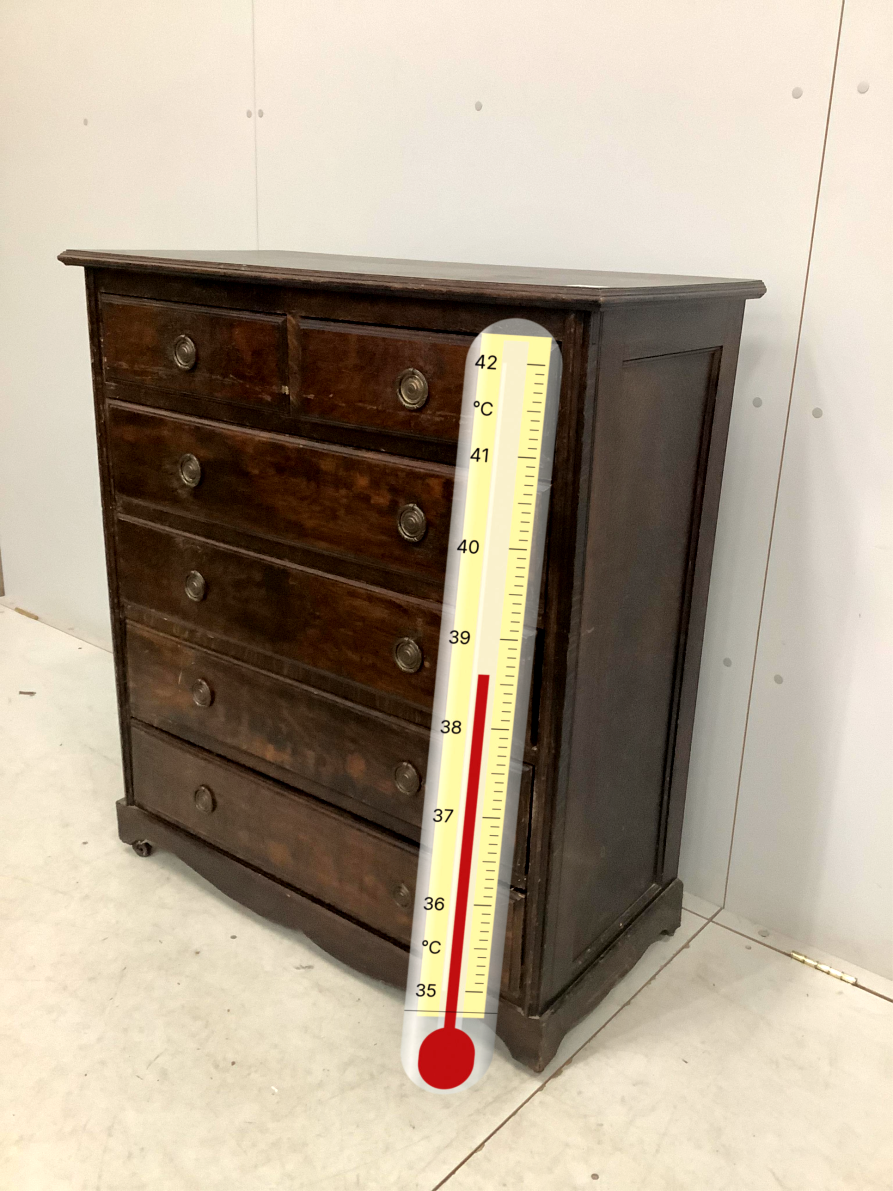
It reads 38.6 °C
